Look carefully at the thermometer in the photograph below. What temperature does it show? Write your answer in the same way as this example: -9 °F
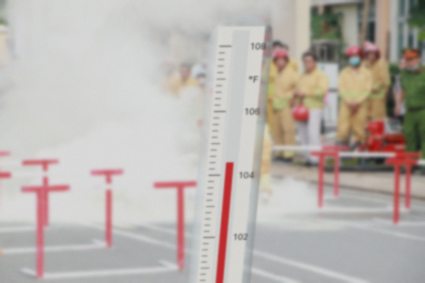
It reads 104.4 °F
